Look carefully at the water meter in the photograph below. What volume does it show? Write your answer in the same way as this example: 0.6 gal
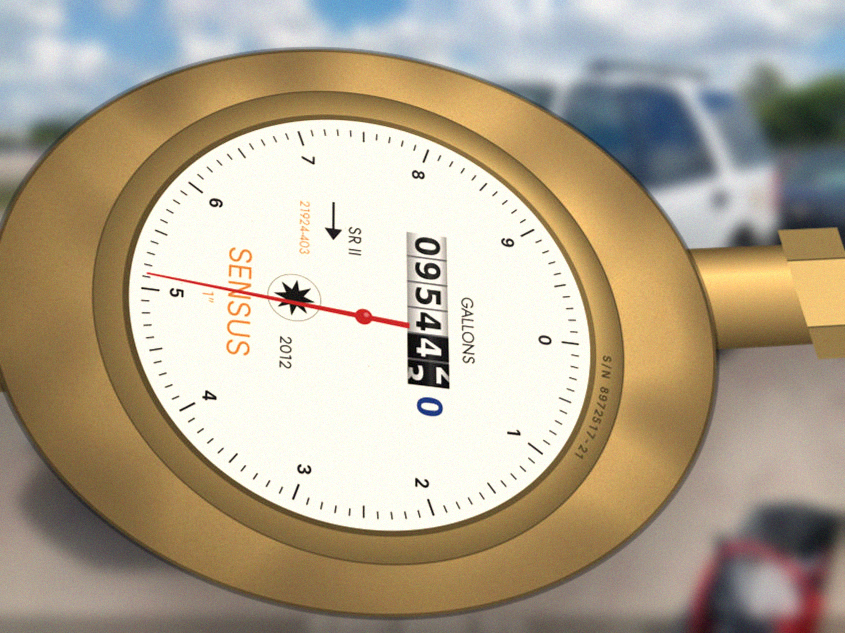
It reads 954425.1 gal
